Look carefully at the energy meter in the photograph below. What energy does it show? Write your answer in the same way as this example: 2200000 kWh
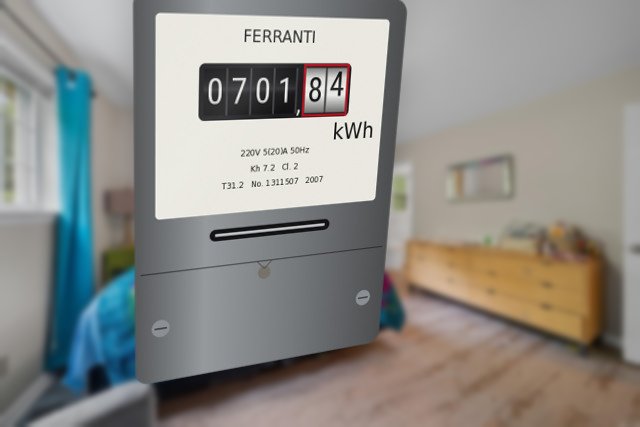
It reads 701.84 kWh
